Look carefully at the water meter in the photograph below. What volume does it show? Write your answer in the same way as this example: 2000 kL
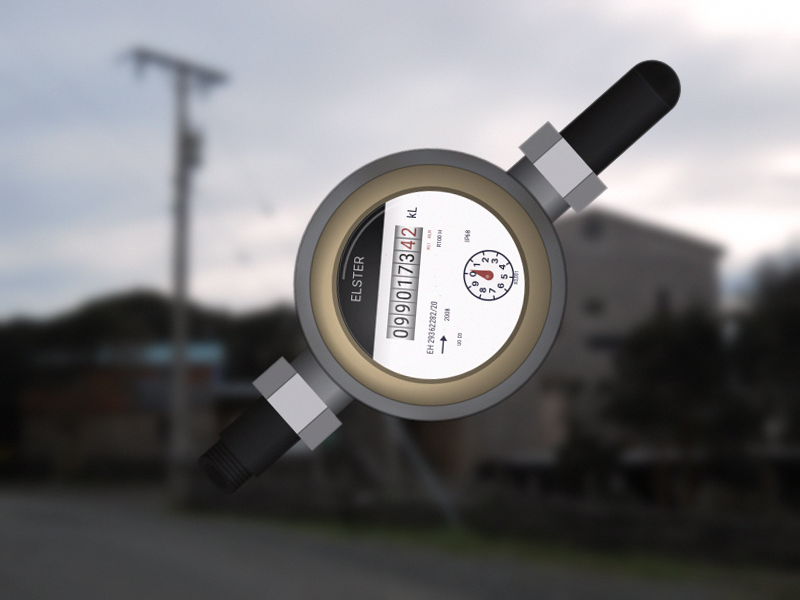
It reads 990173.420 kL
